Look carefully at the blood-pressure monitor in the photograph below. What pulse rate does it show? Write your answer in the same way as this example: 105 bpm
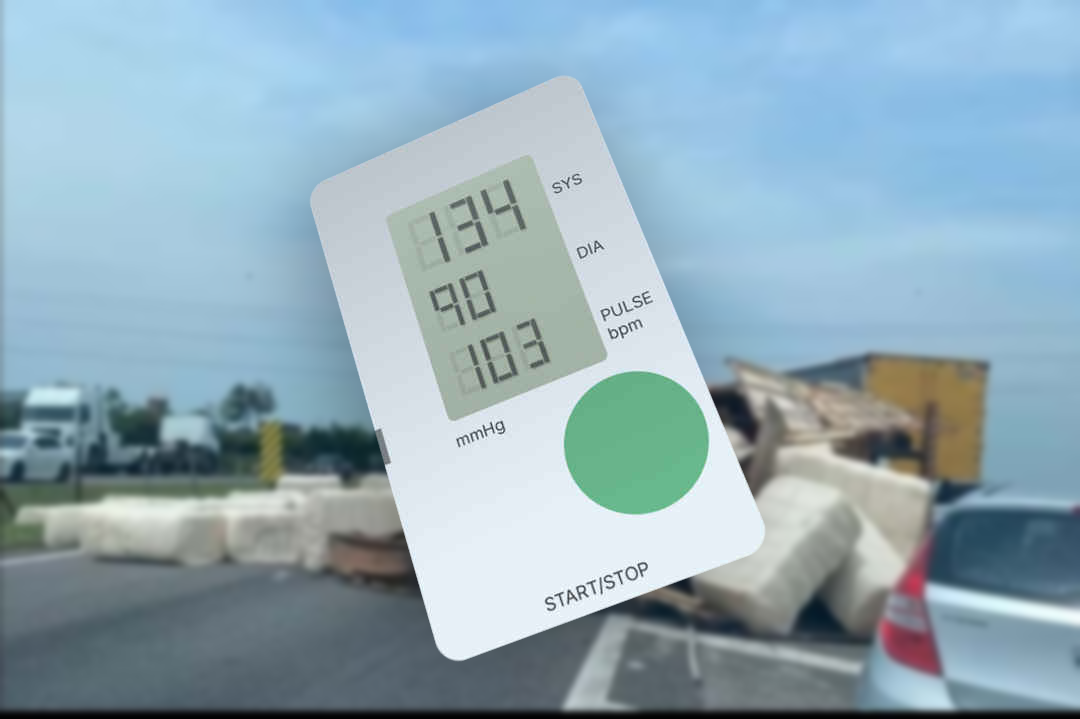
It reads 103 bpm
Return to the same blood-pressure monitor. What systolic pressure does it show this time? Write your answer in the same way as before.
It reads 134 mmHg
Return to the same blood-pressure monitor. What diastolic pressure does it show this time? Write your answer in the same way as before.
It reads 90 mmHg
